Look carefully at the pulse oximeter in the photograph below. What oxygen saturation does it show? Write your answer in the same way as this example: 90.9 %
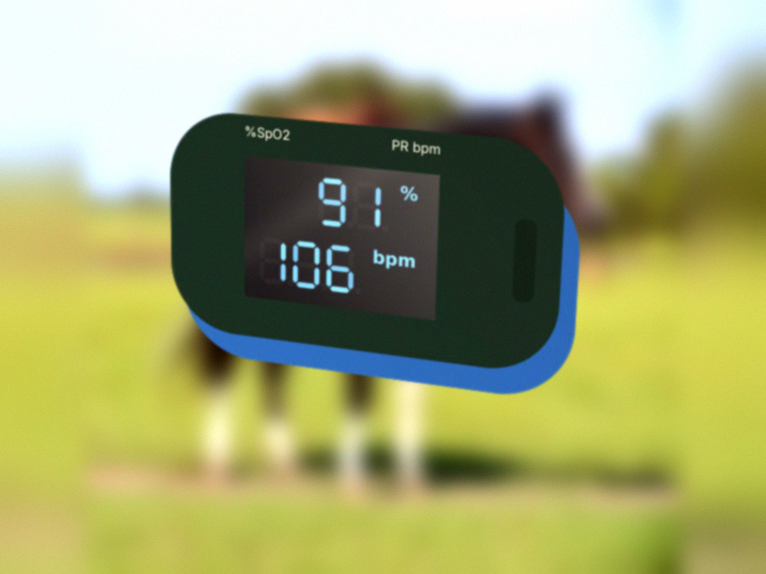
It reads 91 %
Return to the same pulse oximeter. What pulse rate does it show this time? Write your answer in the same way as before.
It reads 106 bpm
